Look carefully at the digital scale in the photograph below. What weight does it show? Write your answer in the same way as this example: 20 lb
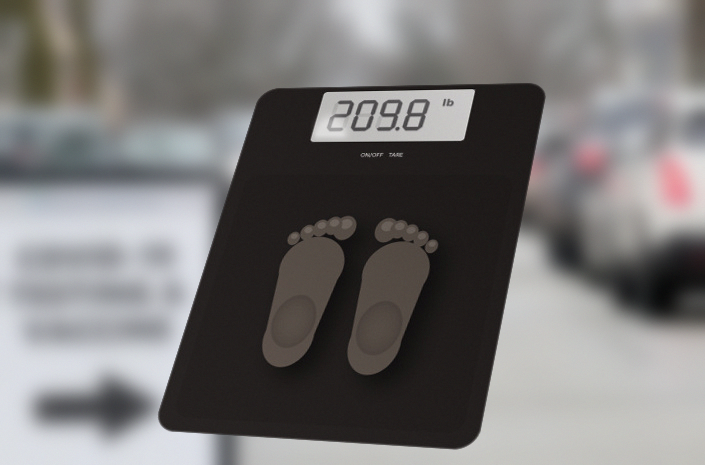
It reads 209.8 lb
